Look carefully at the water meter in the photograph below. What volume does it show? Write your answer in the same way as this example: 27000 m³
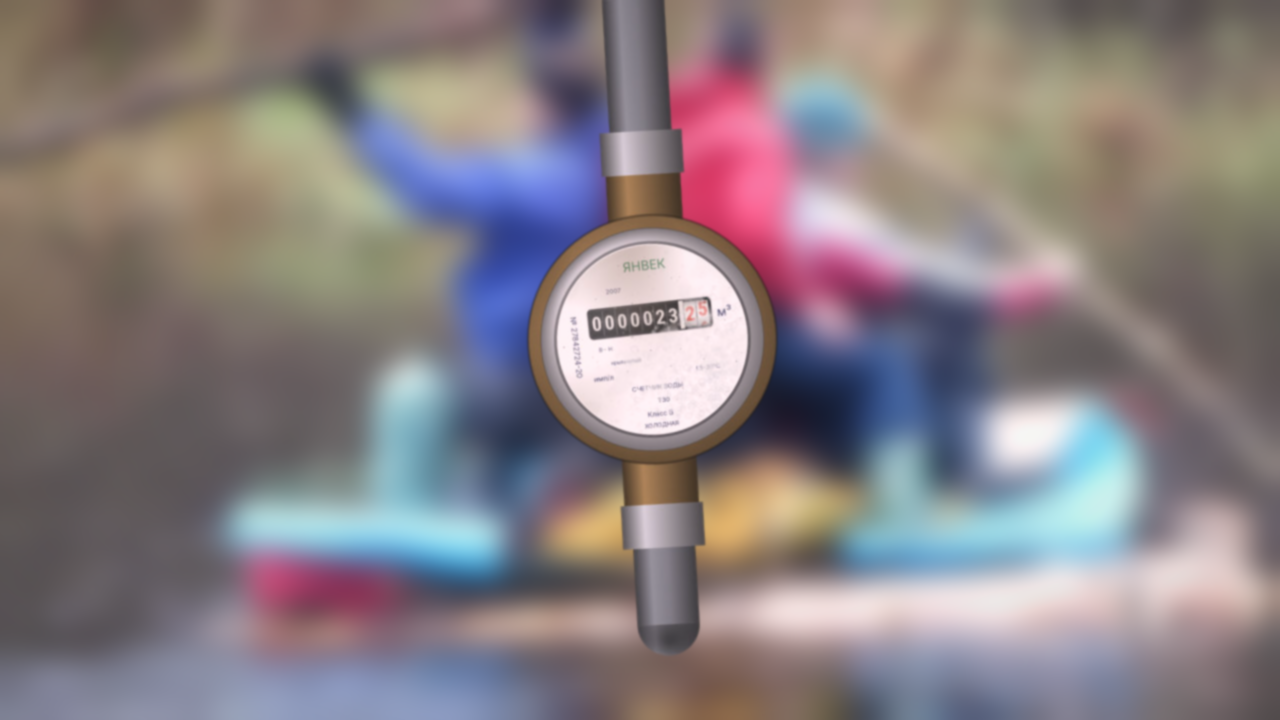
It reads 23.25 m³
